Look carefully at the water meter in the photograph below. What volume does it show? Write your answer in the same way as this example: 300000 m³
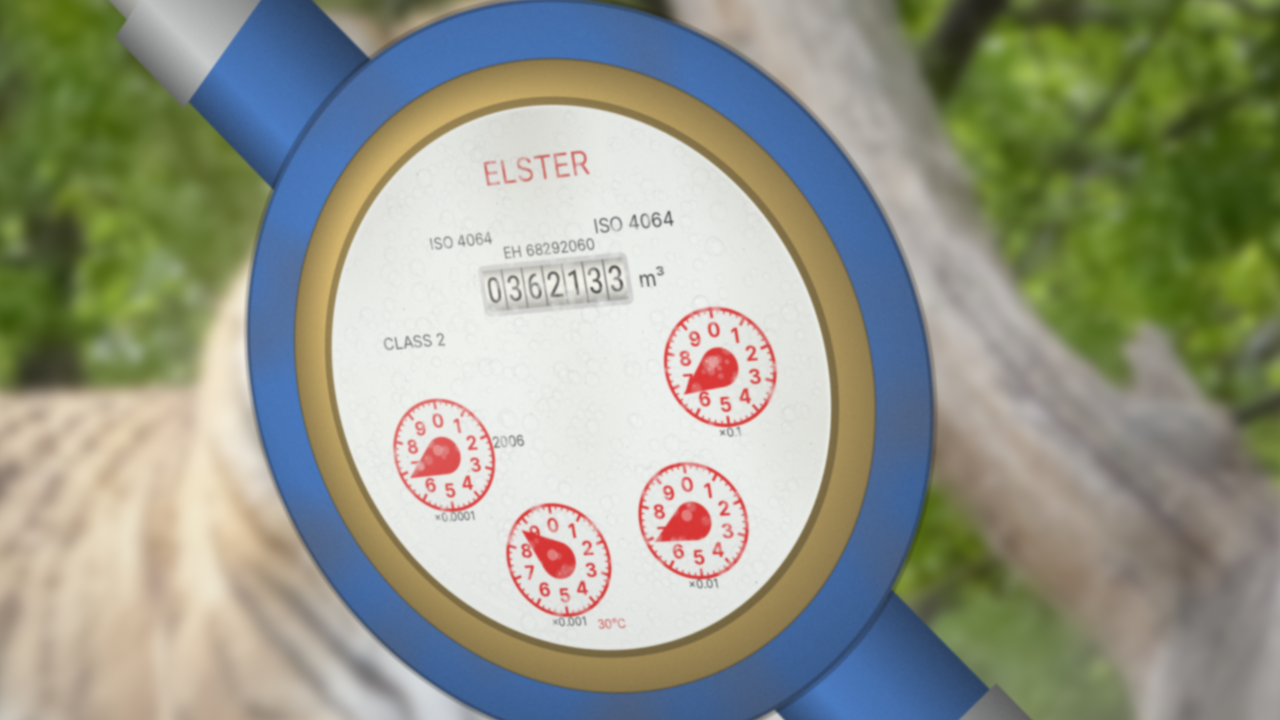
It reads 362133.6686 m³
